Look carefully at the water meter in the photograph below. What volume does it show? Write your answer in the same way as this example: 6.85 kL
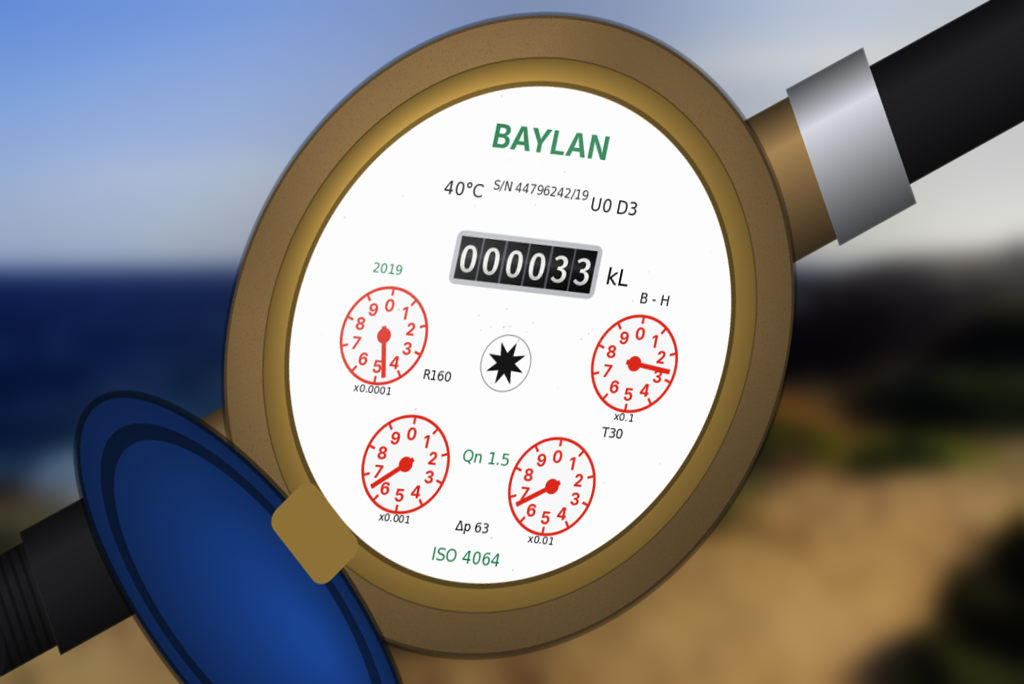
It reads 33.2664 kL
